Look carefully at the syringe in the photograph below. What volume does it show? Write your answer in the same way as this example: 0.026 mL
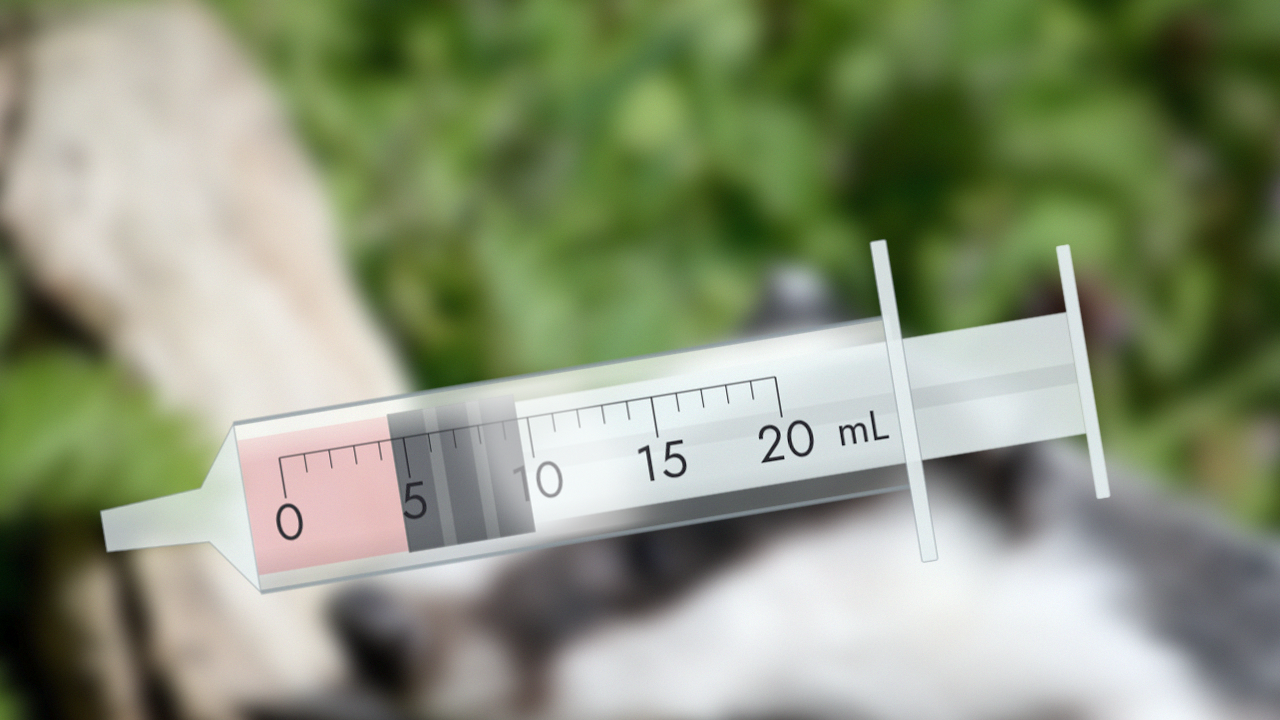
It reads 4.5 mL
